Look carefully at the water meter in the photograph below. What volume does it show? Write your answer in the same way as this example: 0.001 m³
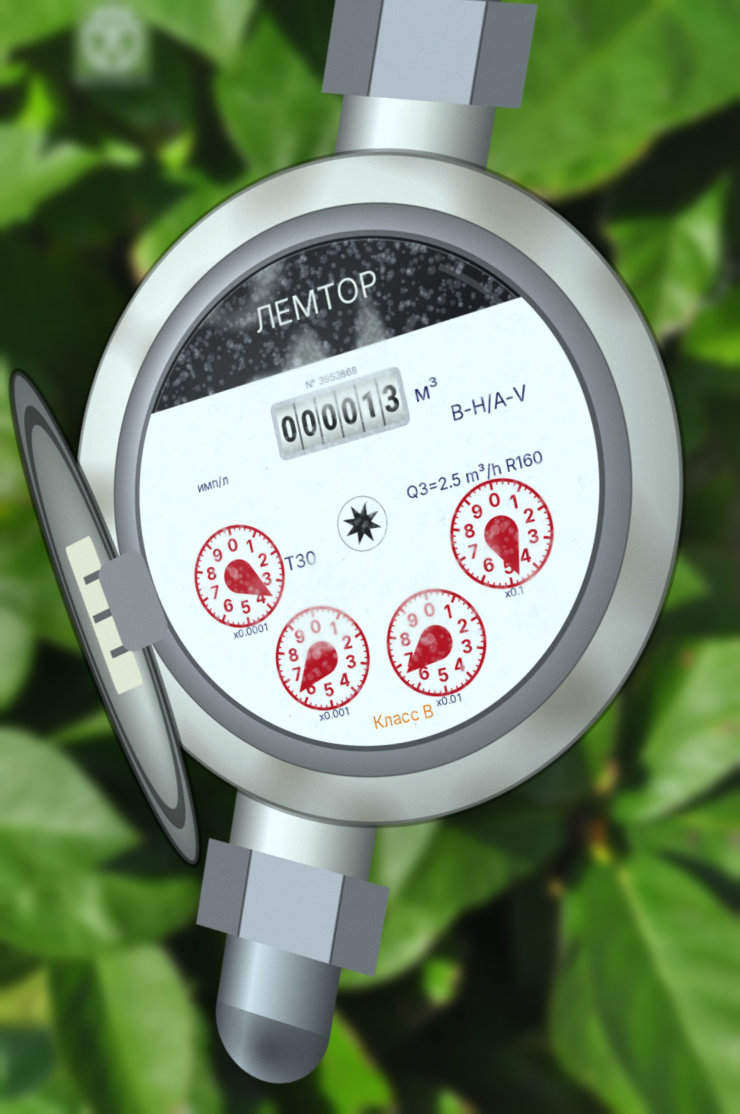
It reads 13.4663 m³
